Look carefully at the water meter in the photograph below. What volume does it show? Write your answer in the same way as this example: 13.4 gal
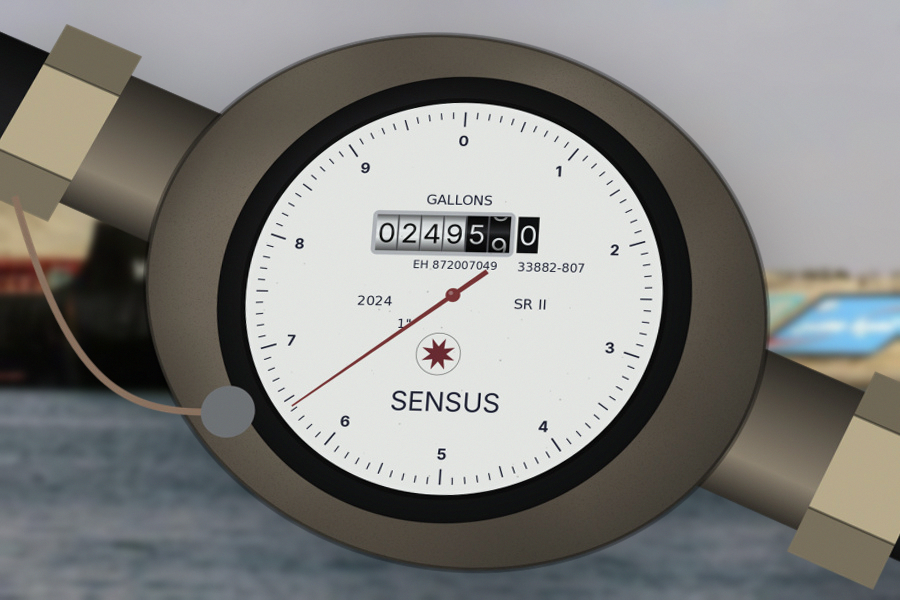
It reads 249586.4 gal
